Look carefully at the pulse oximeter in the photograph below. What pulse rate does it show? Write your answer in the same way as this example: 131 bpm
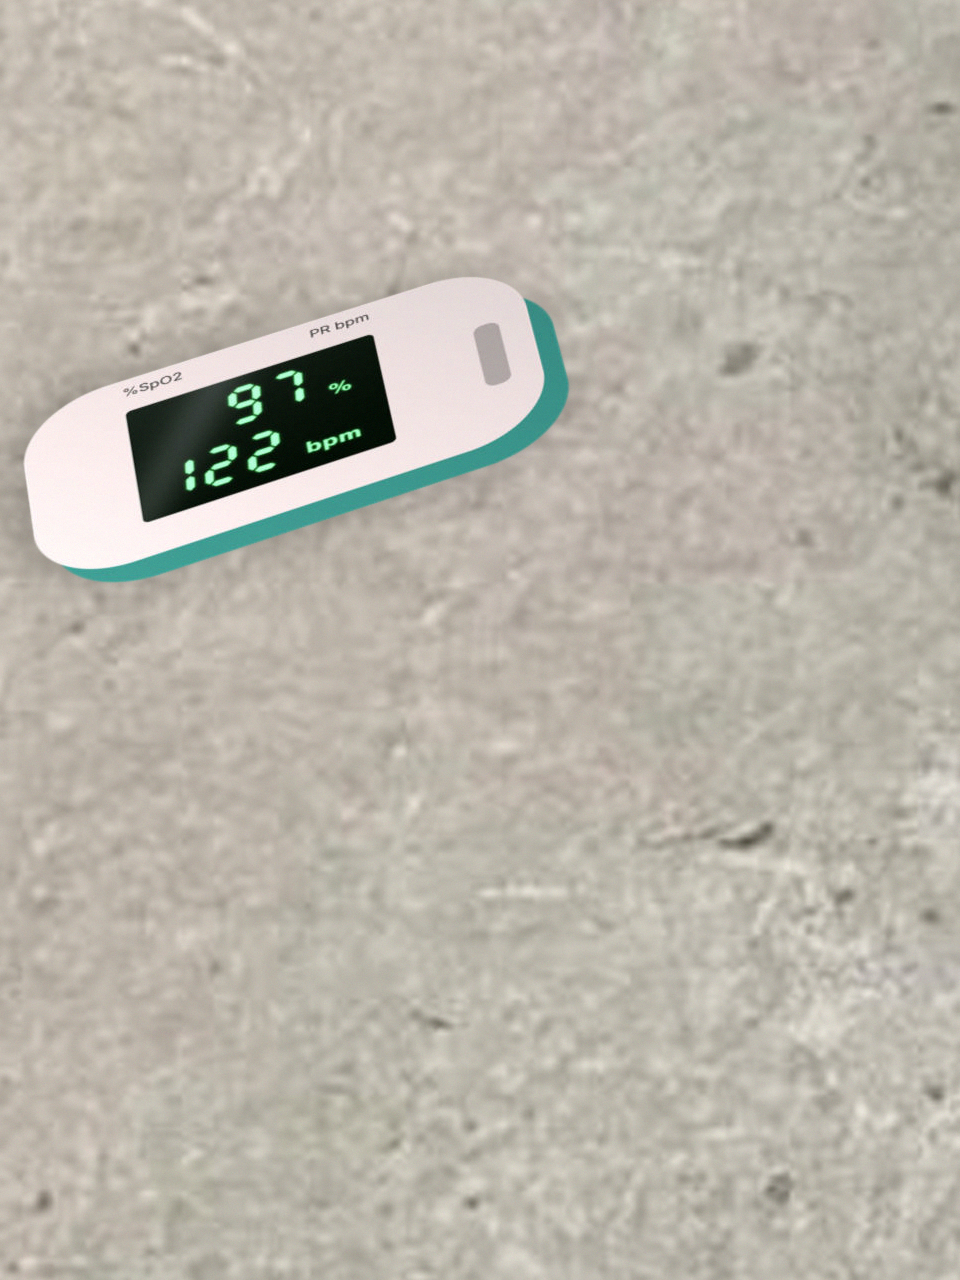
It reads 122 bpm
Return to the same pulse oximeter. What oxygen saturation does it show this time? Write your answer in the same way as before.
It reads 97 %
